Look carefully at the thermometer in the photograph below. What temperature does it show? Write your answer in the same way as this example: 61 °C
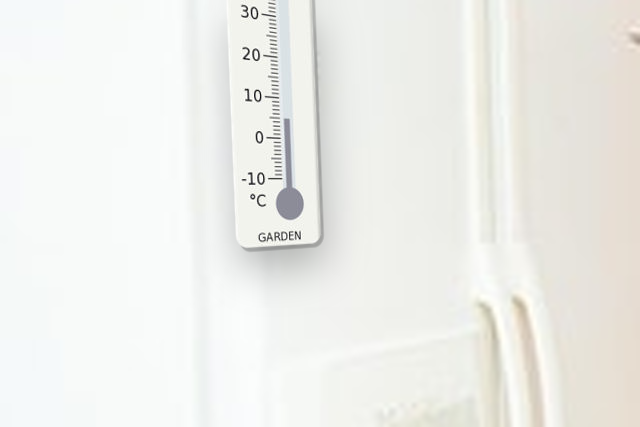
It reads 5 °C
